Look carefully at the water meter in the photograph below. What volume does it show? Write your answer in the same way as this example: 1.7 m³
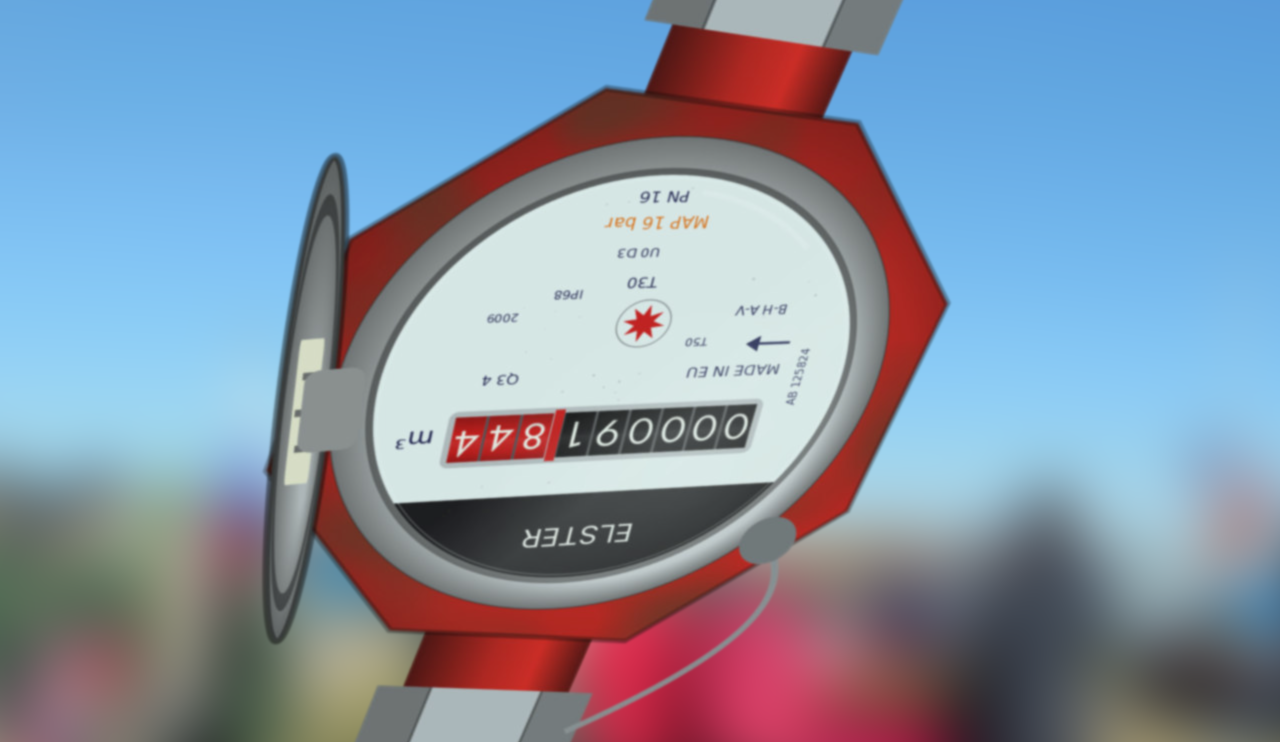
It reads 91.844 m³
